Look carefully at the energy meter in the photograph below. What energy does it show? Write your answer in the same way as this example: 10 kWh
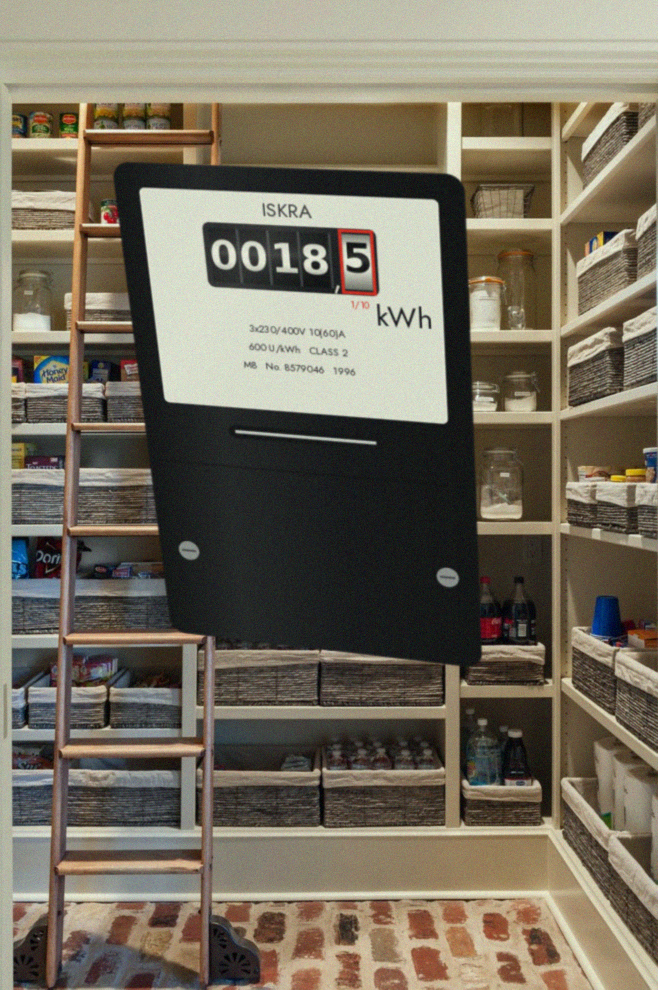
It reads 18.5 kWh
